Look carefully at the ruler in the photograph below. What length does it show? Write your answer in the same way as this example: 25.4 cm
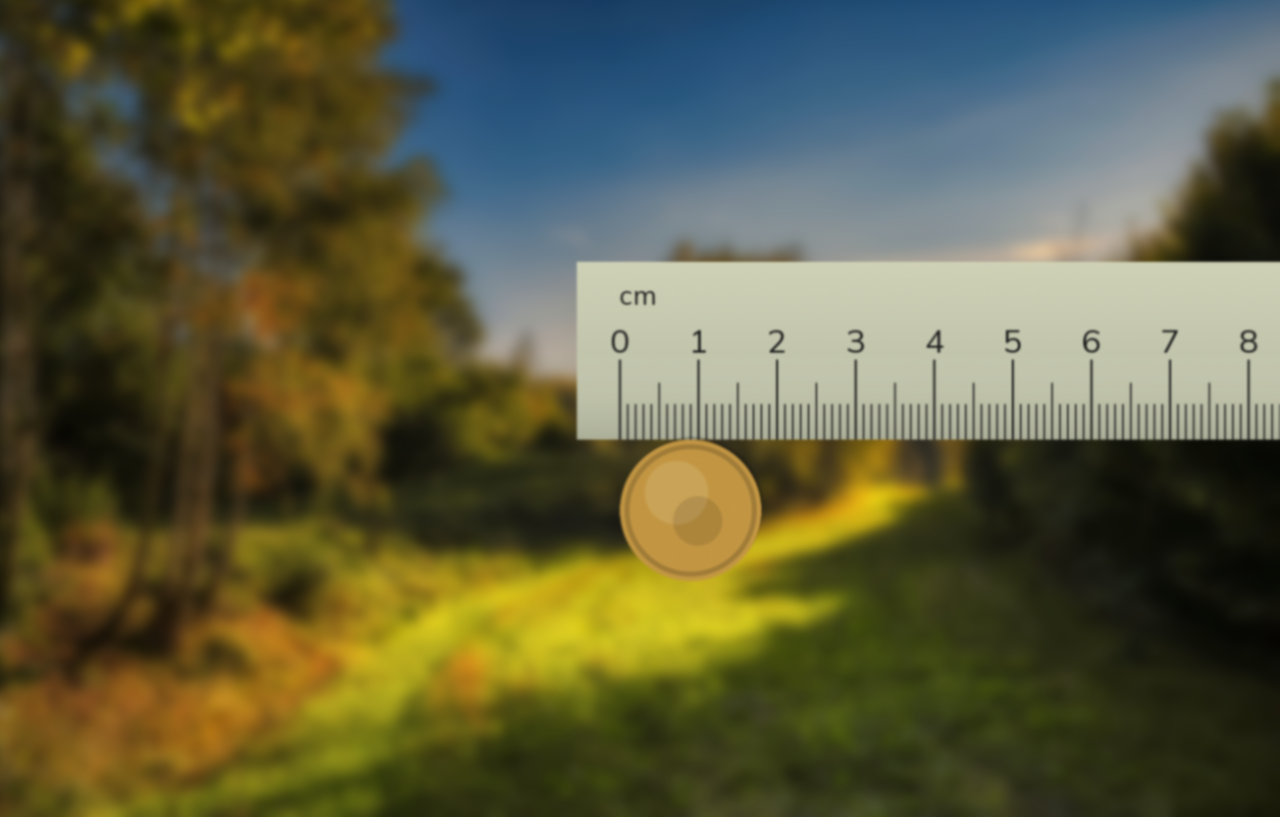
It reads 1.8 cm
